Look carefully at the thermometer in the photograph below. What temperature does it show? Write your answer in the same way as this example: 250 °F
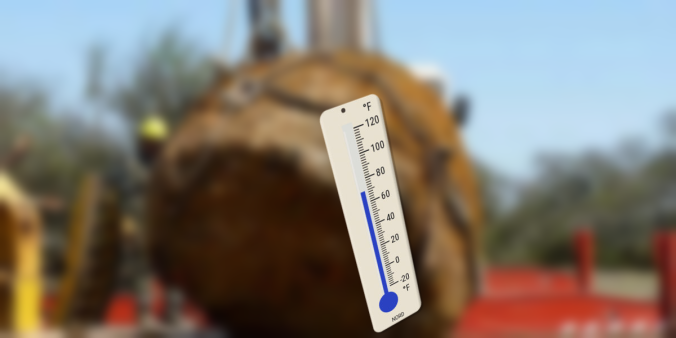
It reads 70 °F
